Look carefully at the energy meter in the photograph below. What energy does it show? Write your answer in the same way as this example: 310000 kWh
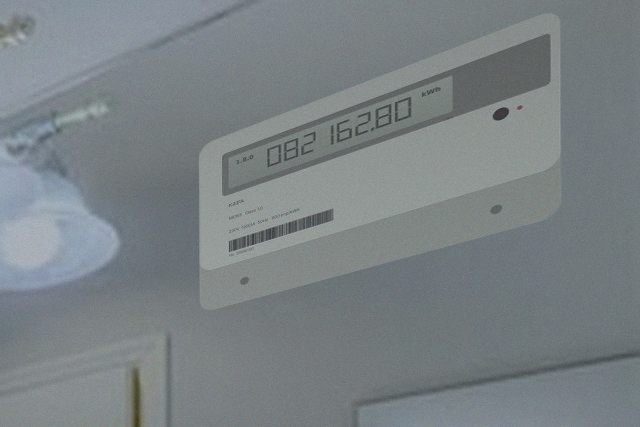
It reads 82162.80 kWh
